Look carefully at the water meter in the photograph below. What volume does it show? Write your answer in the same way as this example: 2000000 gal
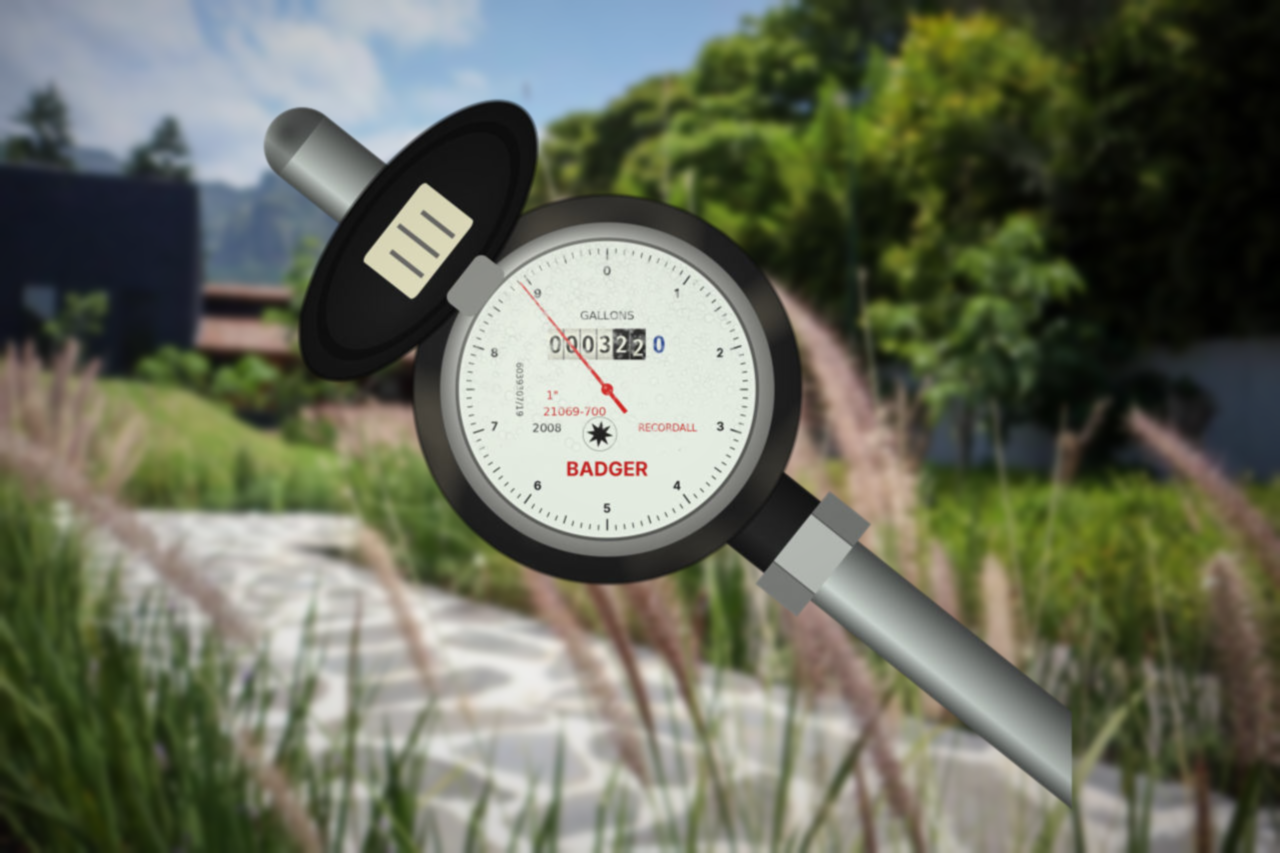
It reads 3218.9 gal
